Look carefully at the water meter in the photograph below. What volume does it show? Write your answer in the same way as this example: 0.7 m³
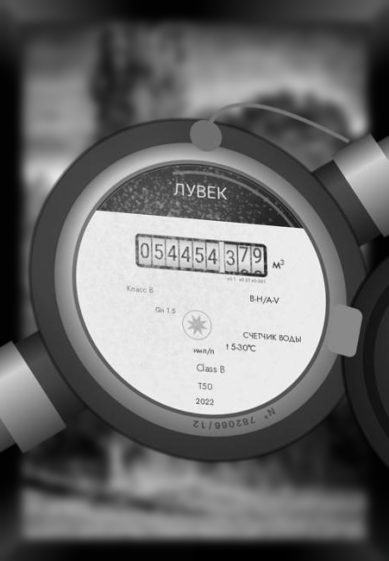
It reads 54454.379 m³
